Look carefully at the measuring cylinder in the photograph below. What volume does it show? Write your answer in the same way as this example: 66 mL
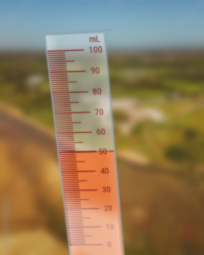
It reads 50 mL
